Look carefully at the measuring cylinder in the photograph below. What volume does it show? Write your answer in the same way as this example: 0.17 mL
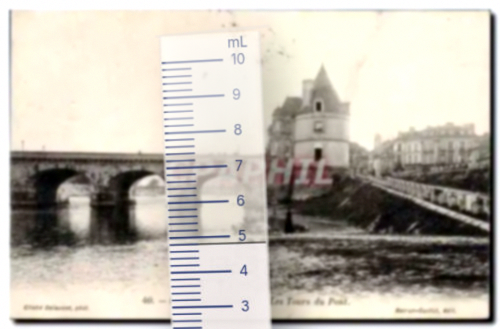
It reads 4.8 mL
